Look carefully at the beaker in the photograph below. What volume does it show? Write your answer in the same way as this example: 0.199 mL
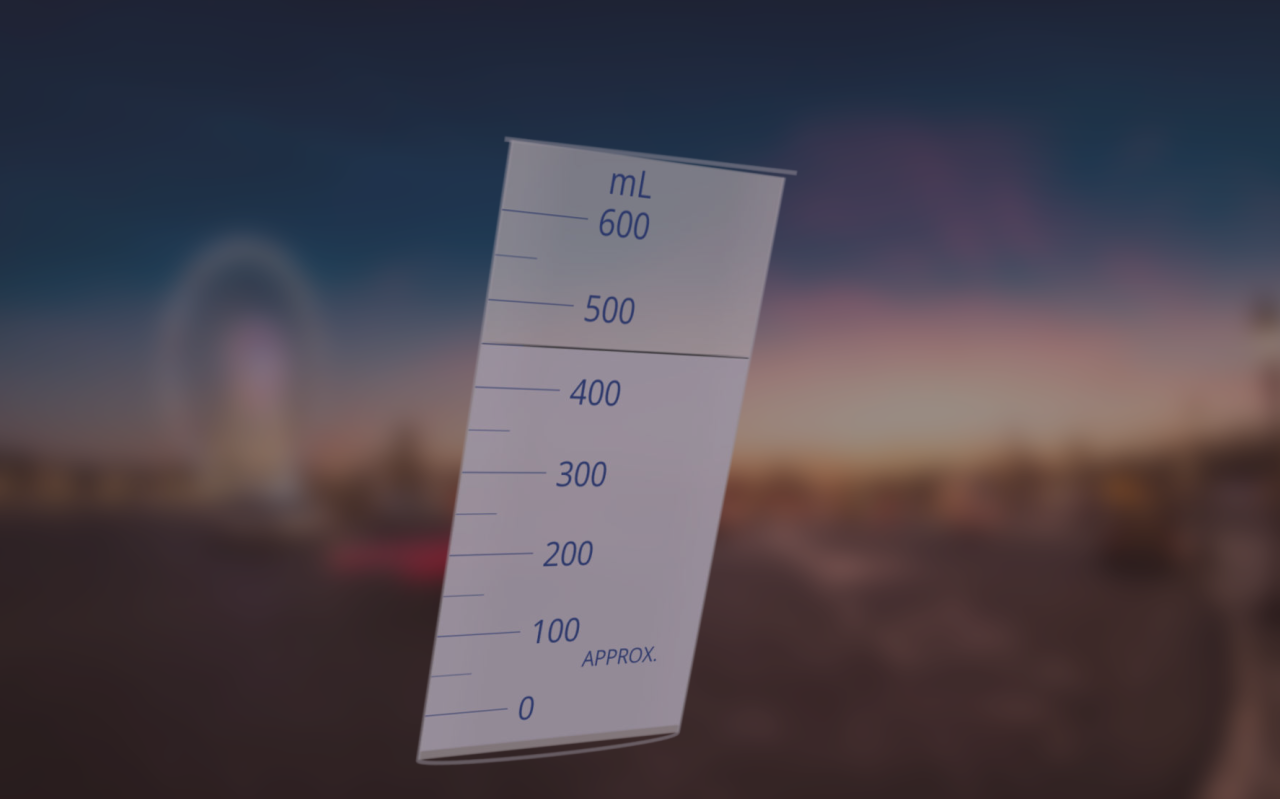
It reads 450 mL
